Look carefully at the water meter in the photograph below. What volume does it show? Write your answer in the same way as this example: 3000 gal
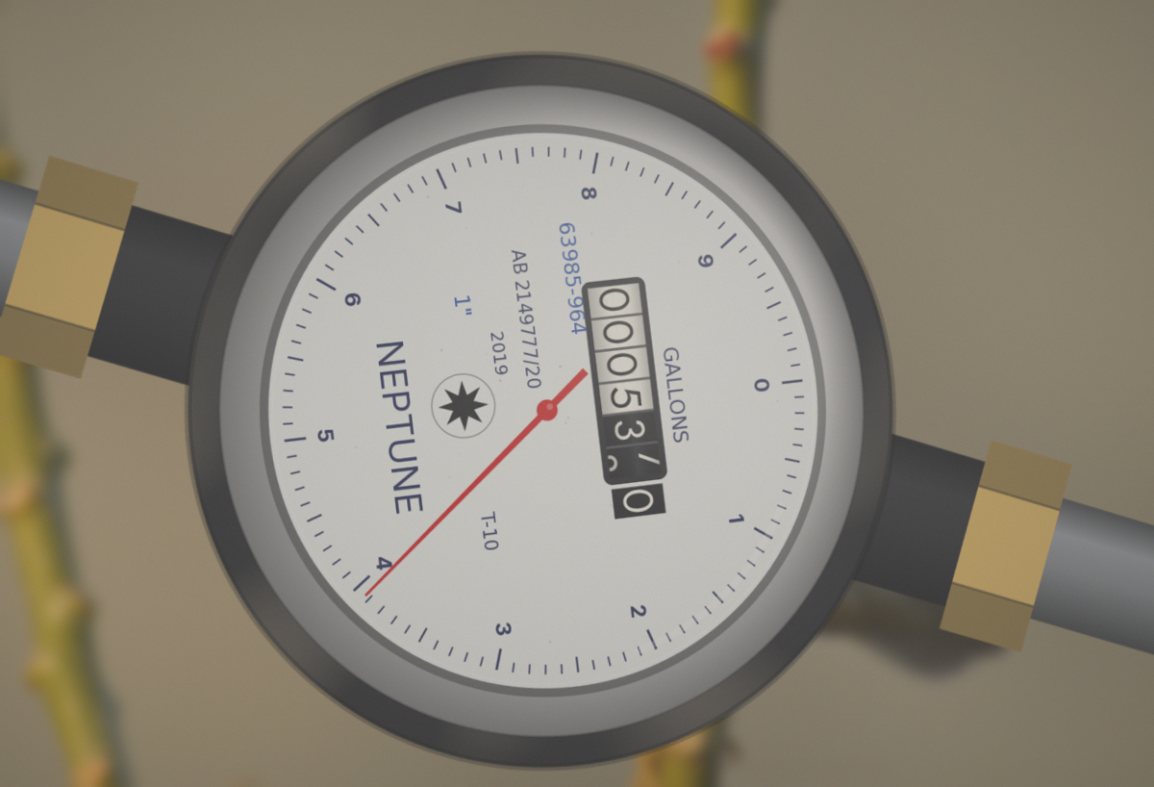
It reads 5373.9 gal
